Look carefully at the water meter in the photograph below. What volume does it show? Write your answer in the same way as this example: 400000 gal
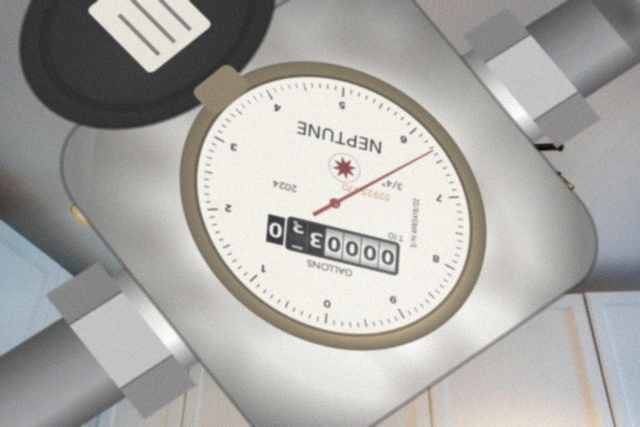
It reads 326.3 gal
